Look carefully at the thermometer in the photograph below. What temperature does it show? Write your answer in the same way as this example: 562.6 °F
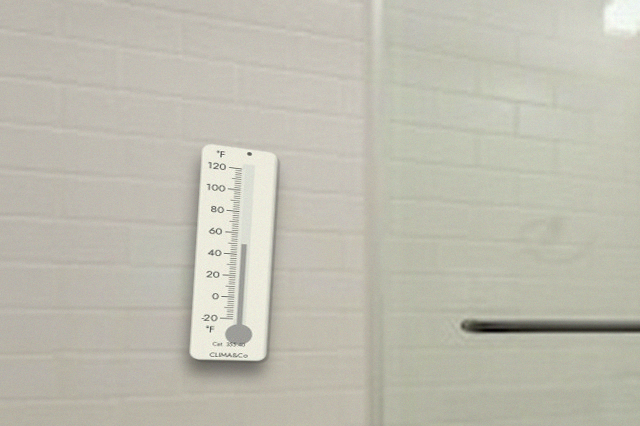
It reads 50 °F
